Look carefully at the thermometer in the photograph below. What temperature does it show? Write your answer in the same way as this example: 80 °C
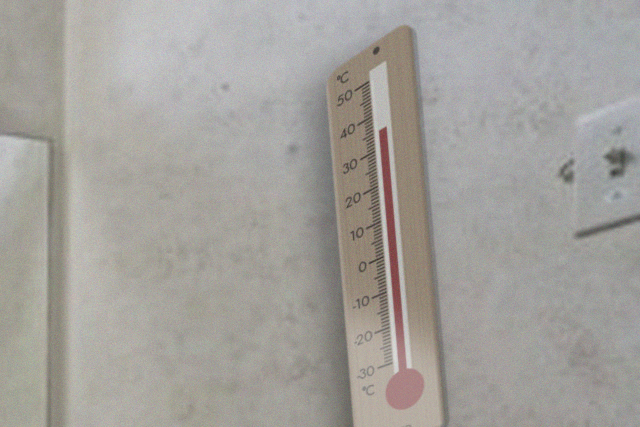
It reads 35 °C
